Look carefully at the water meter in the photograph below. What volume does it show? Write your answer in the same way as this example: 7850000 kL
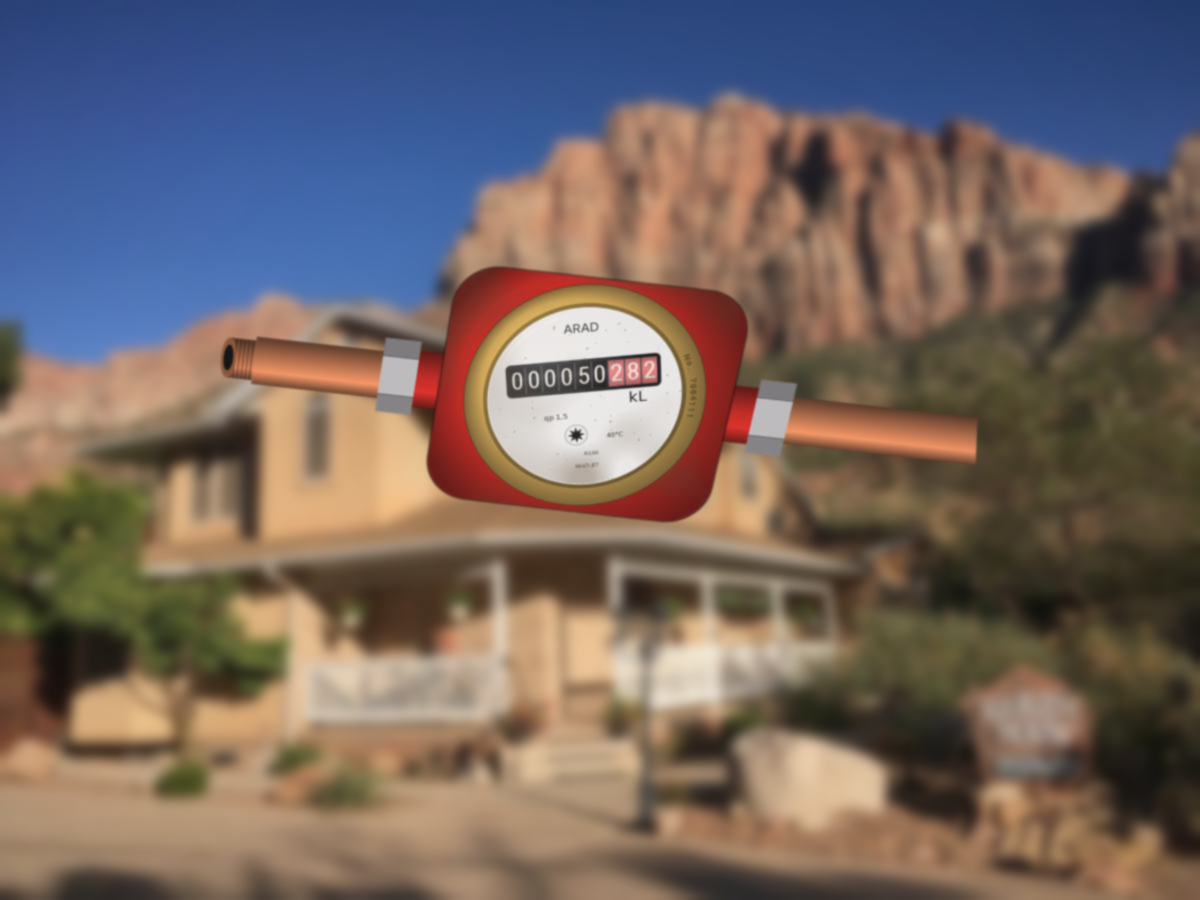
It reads 50.282 kL
